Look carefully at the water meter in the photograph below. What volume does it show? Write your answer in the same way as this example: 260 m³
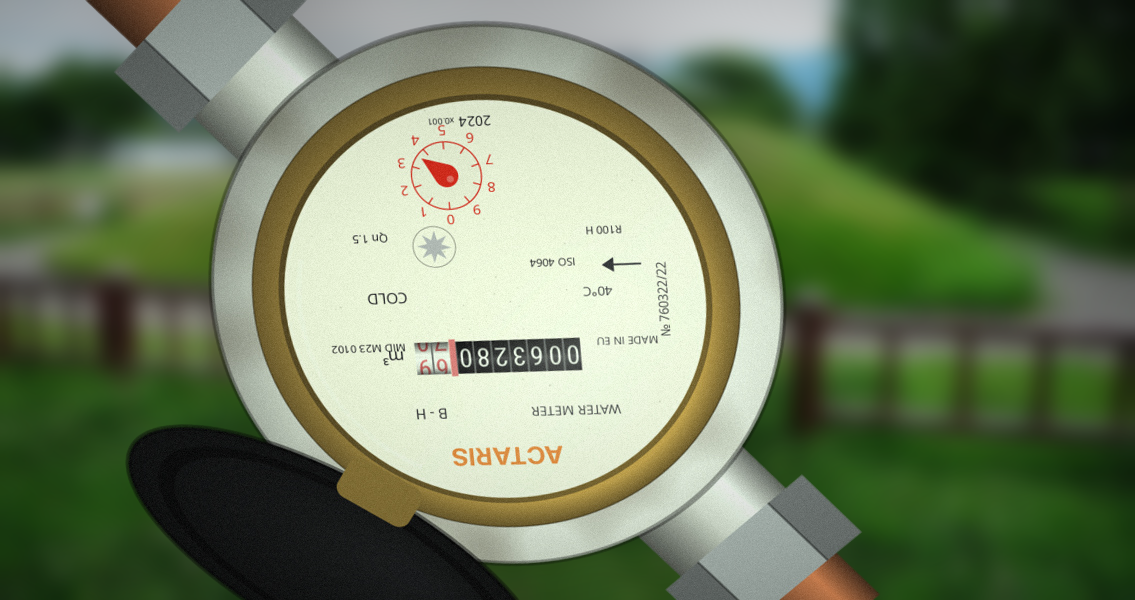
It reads 63280.693 m³
